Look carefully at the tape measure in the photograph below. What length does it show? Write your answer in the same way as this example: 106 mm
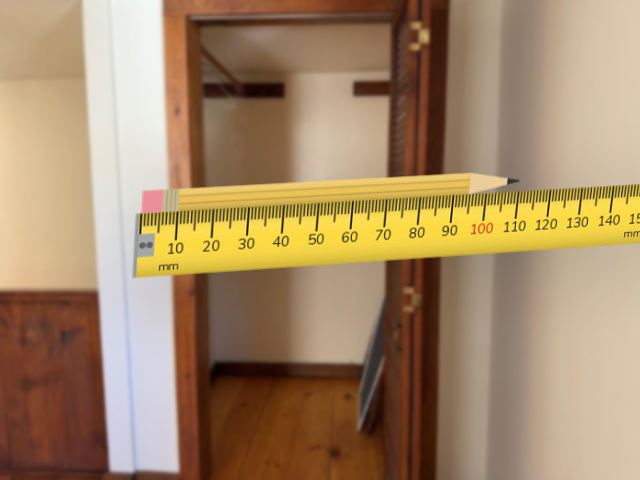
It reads 110 mm
